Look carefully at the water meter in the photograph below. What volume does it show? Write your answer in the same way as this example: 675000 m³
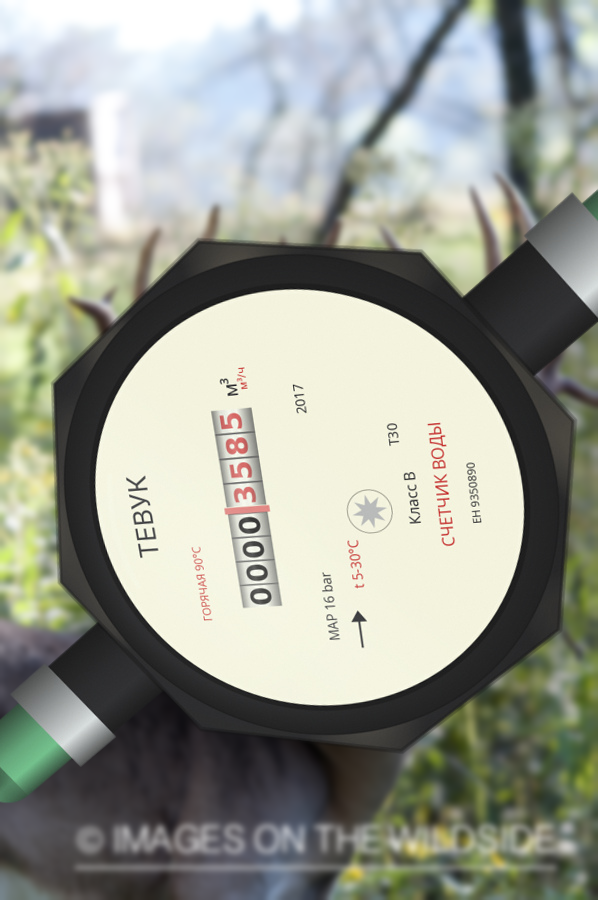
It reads 0.3585 m³
